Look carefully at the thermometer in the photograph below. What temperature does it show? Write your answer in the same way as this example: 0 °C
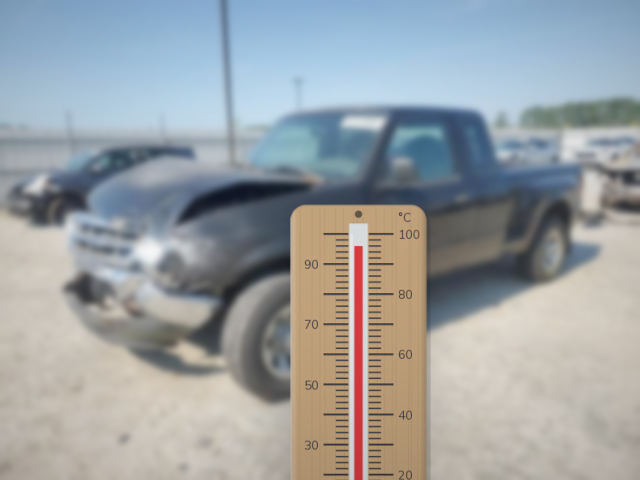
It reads 96 °C
